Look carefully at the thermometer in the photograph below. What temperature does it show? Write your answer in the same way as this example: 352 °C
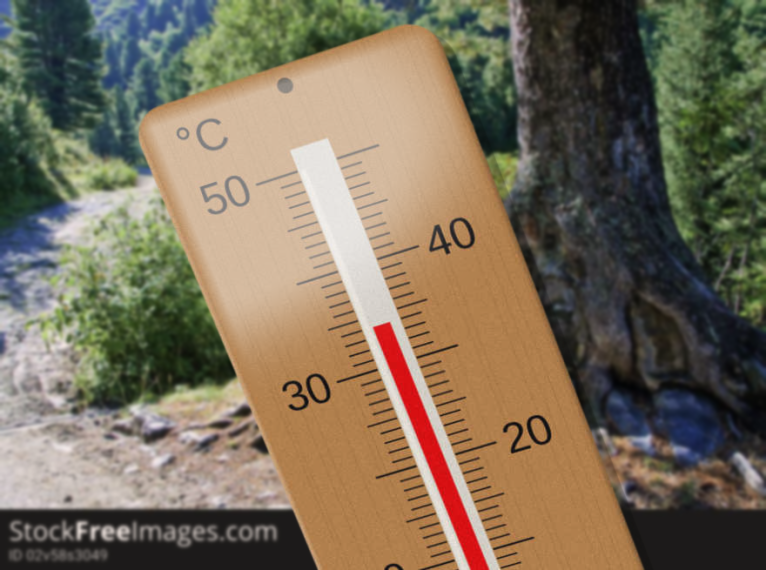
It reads 34 °C
